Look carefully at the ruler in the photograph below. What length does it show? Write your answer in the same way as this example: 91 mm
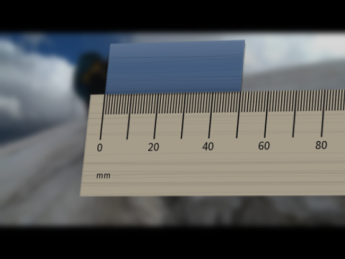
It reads 50 mm
